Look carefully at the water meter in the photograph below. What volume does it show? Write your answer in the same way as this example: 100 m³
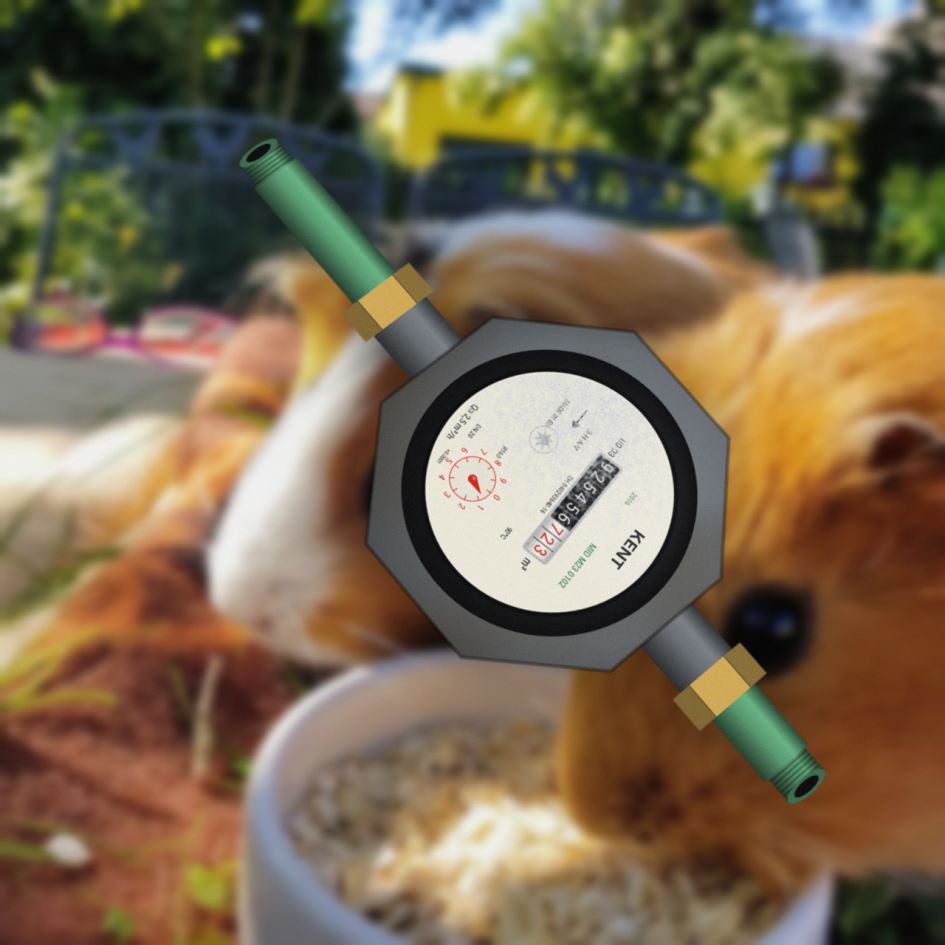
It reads 925456.7230 m³
